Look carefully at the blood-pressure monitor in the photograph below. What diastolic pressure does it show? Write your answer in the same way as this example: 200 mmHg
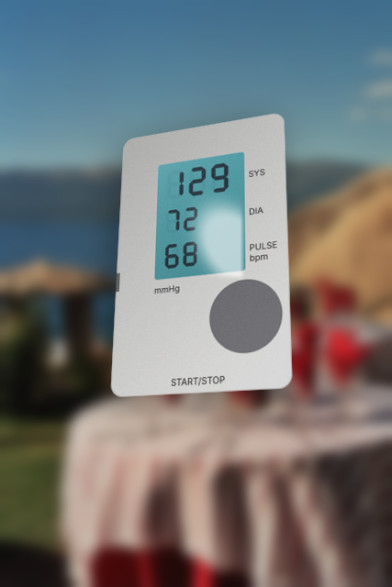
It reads 72 mmHg
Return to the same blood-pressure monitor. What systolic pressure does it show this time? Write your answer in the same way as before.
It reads 129 mmHg
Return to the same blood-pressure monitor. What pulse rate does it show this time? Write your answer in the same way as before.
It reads 68 bpm
